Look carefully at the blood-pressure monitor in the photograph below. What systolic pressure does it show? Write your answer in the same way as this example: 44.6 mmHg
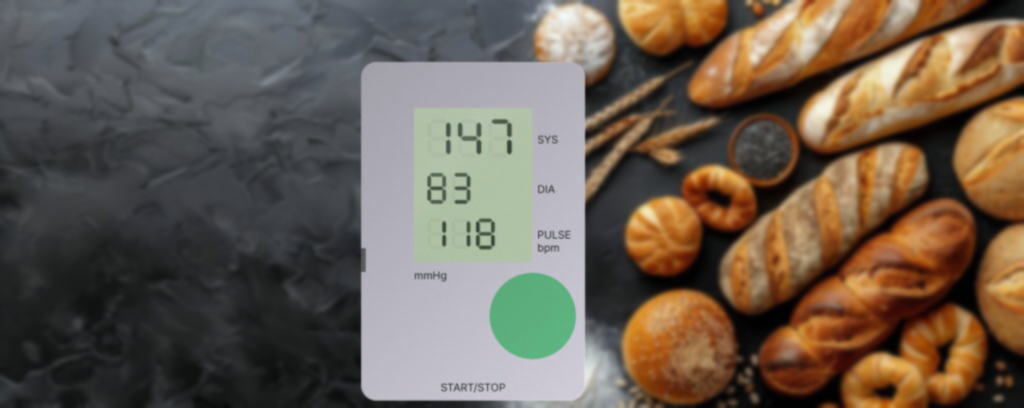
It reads 147 mmHg
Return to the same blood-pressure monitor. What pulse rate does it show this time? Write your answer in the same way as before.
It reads 118 bpm
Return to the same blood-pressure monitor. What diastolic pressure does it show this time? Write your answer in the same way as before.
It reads 83 mmHg
